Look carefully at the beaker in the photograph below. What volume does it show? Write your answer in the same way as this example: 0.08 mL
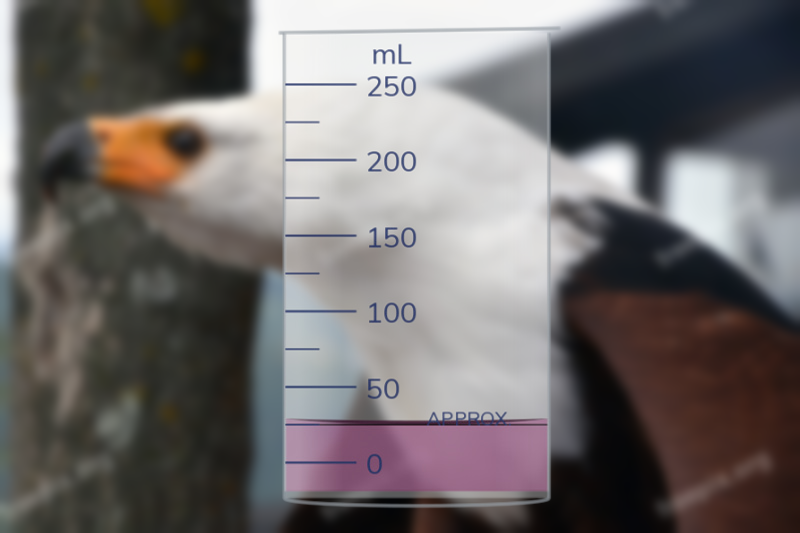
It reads 25 mL
